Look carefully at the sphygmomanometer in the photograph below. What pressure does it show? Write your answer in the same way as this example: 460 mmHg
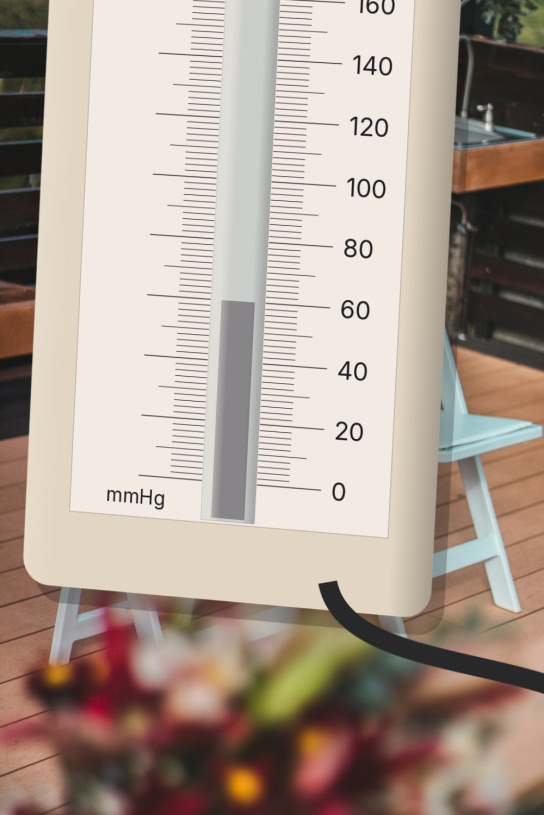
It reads 60 mmHg
